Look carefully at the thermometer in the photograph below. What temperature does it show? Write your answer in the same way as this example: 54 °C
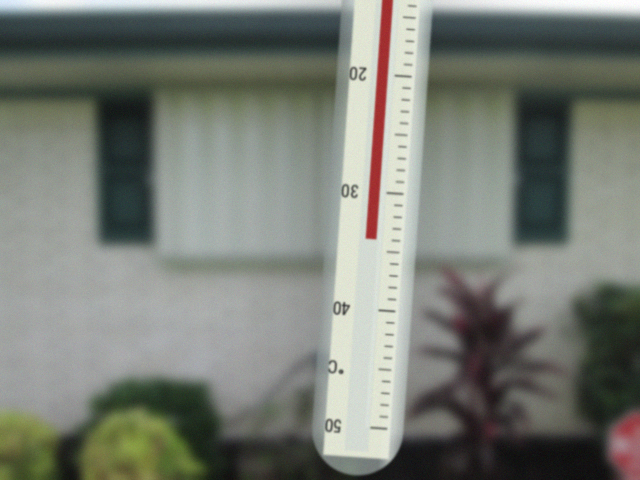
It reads 34 °C
